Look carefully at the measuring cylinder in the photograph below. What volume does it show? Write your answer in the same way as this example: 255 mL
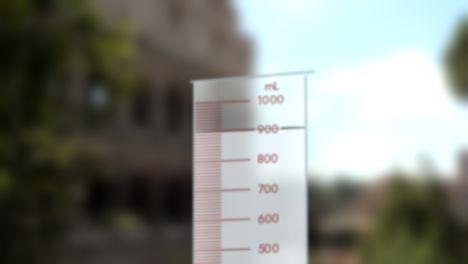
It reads 900 mL
